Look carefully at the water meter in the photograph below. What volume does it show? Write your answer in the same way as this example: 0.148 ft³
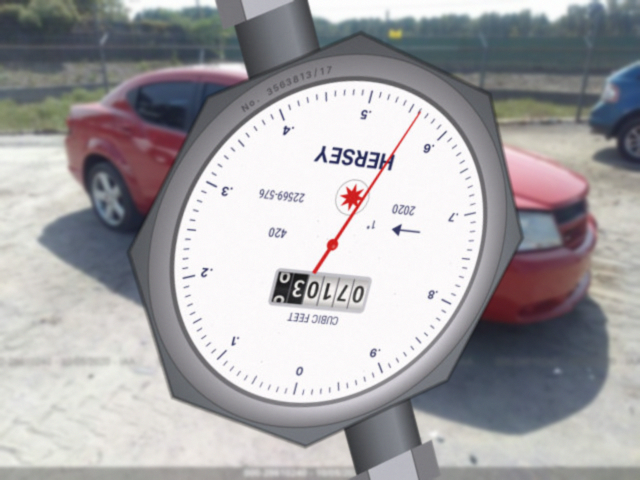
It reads 71038.56 ft³
